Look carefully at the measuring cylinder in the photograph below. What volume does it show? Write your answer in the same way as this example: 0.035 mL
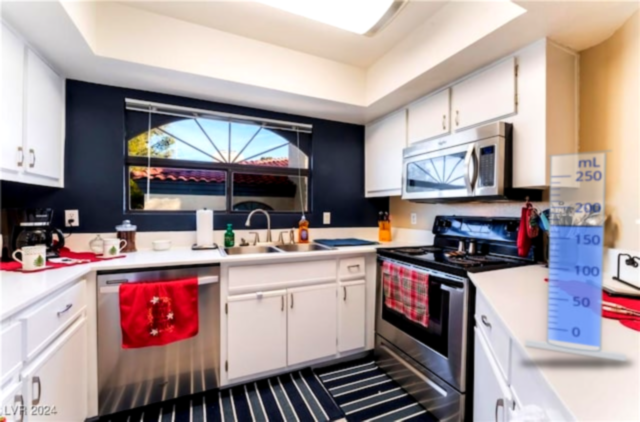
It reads 170 mL
